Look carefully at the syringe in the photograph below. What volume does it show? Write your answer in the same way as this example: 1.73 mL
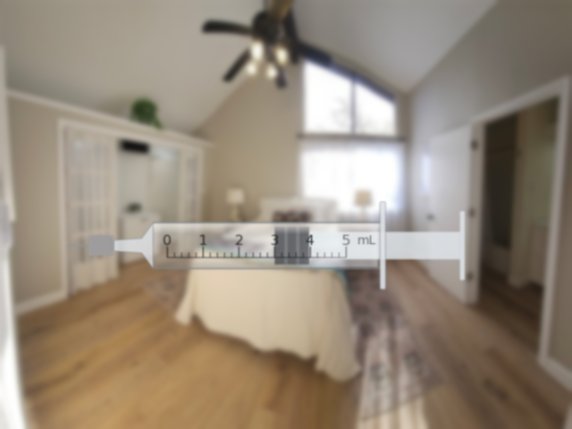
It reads 3 mL
